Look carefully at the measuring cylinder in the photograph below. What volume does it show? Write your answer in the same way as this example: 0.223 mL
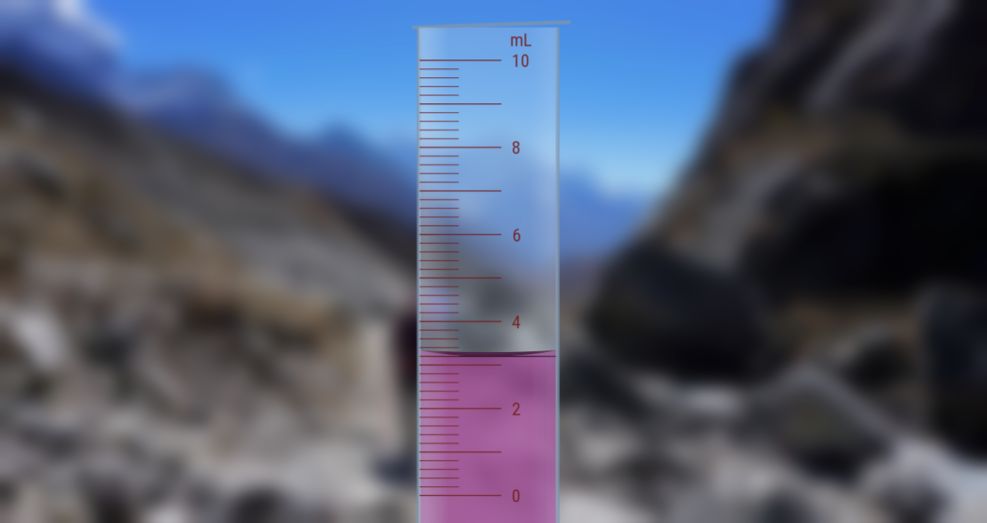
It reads 3.2 mL
